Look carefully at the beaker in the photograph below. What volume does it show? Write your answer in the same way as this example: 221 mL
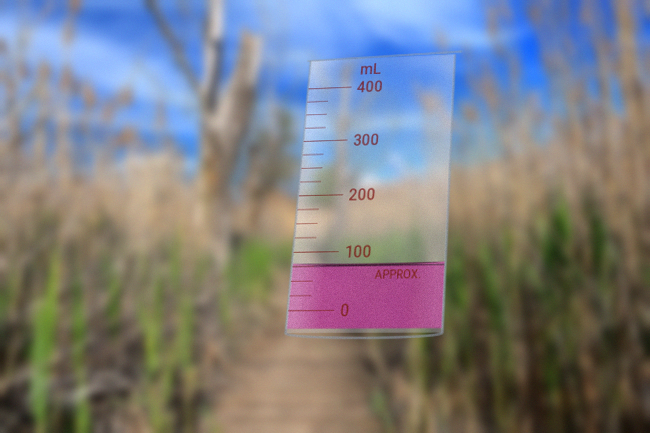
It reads 75 mL
